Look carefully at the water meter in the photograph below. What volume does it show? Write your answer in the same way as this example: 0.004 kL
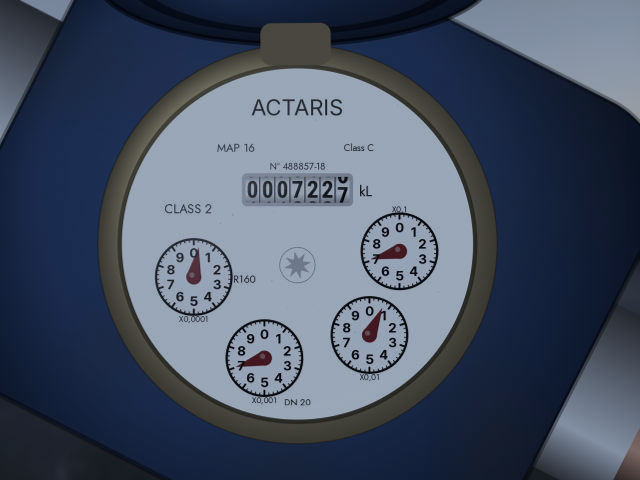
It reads 7226.7070 kL
